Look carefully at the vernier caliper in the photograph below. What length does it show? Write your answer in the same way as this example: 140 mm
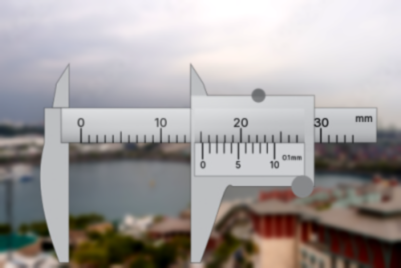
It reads 15.2 mm
